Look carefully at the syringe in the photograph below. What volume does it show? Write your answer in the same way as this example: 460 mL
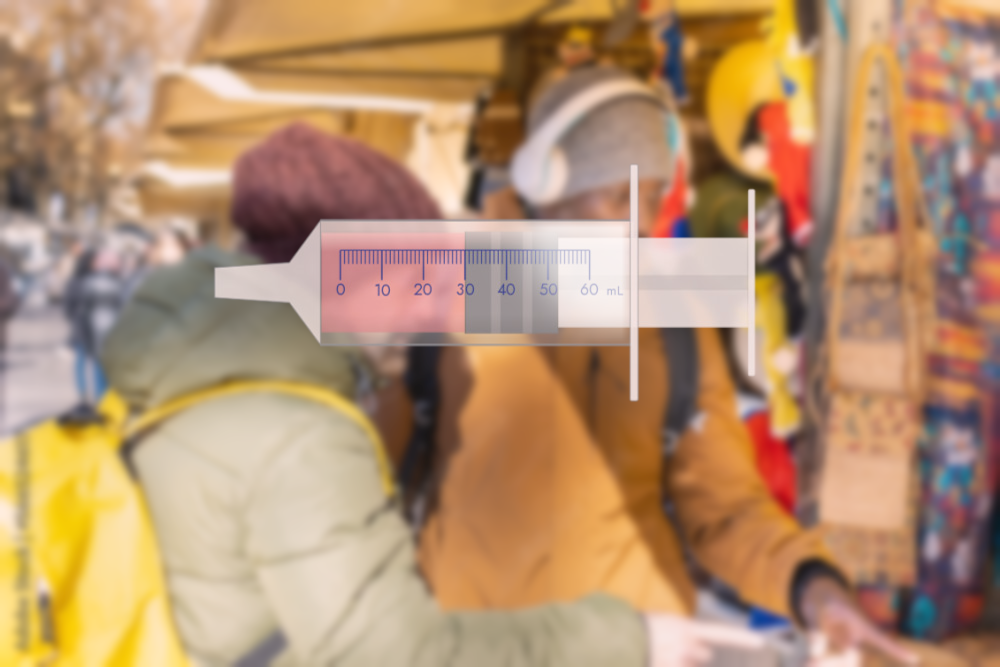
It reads 30 mL
